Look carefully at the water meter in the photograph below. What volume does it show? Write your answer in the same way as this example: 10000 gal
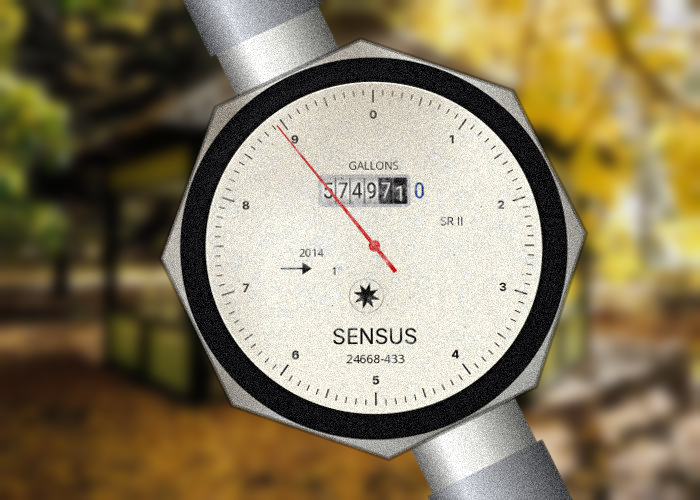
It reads 5749708.9 gal
